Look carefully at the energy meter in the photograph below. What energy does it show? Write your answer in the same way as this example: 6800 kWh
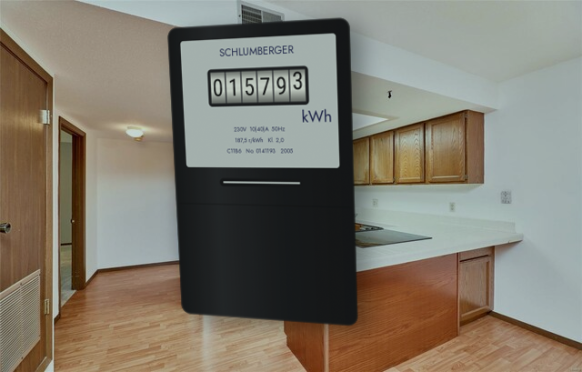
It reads 15793 kWh
